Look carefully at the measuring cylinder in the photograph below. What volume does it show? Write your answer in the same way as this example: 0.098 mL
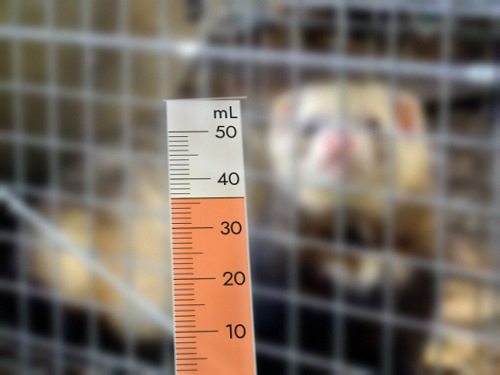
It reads 36 mL
